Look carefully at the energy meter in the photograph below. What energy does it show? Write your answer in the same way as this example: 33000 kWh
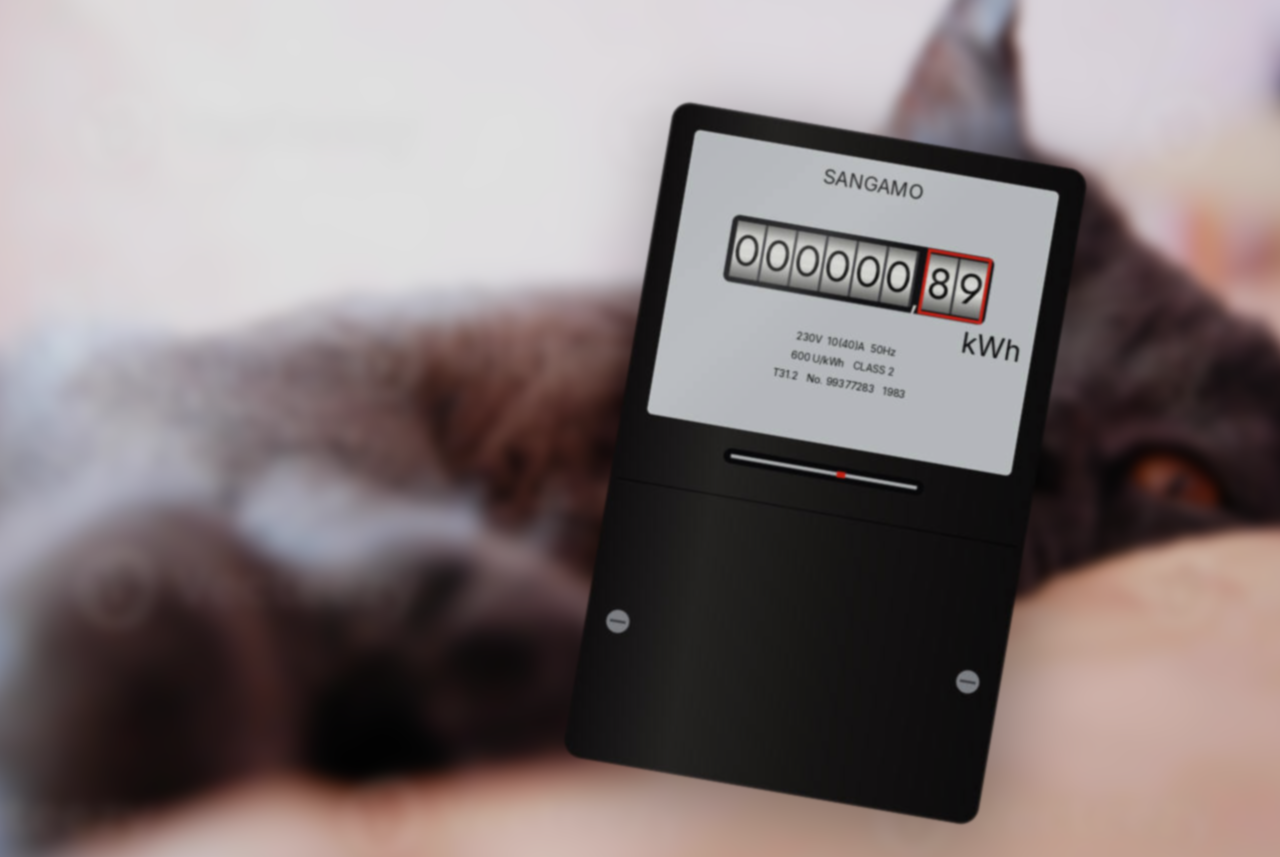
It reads 0.89 kWh
